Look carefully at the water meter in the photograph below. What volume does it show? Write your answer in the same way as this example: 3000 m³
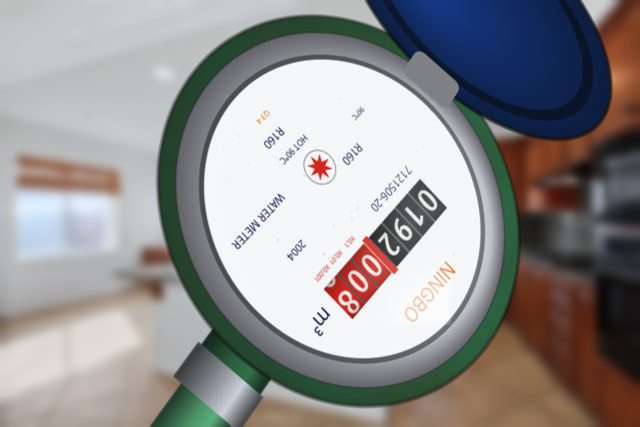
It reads 192.008 m³
